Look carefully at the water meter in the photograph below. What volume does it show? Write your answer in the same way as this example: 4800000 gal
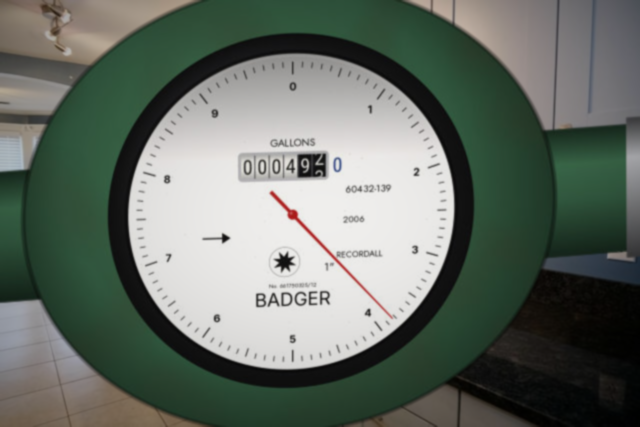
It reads 4923.8 gal
